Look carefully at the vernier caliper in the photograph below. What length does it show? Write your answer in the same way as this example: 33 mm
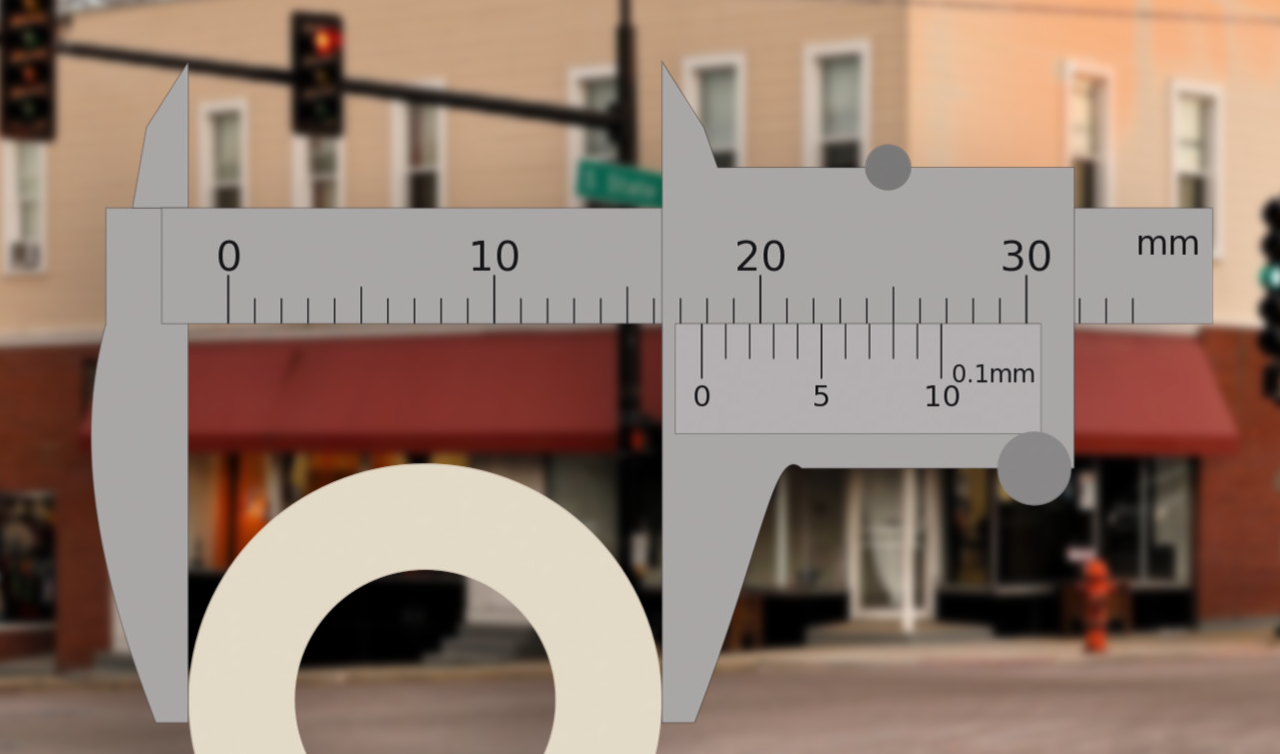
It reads 17.8 mm
